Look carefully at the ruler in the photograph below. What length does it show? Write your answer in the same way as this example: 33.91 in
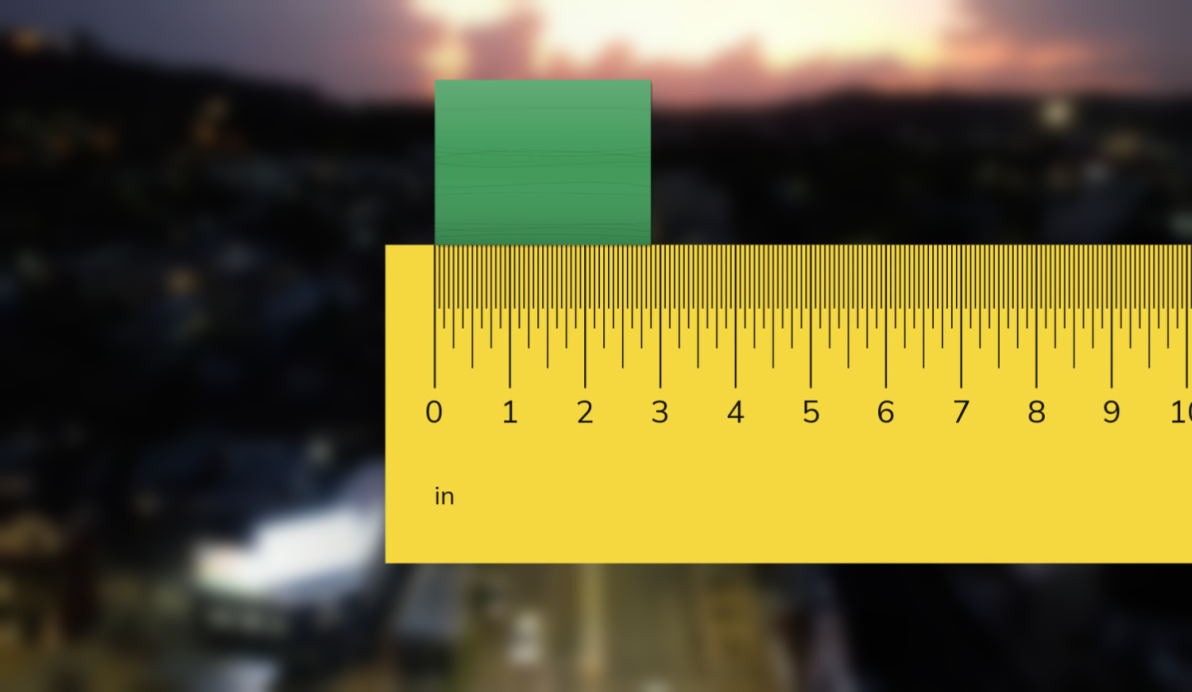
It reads 2.875 in
